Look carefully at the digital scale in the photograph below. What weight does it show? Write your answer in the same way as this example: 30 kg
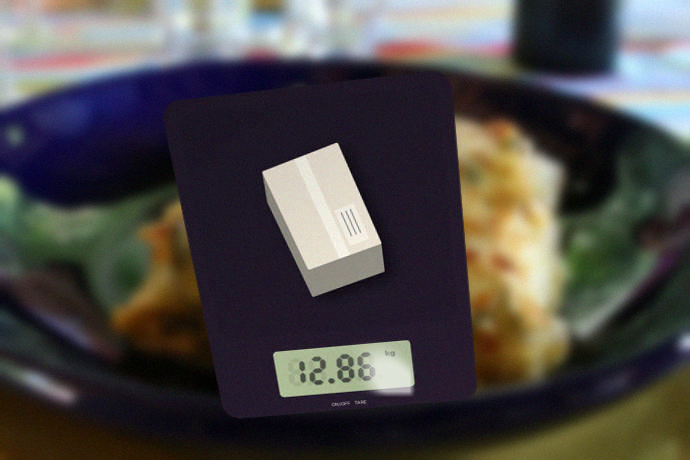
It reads 12.86 kg
